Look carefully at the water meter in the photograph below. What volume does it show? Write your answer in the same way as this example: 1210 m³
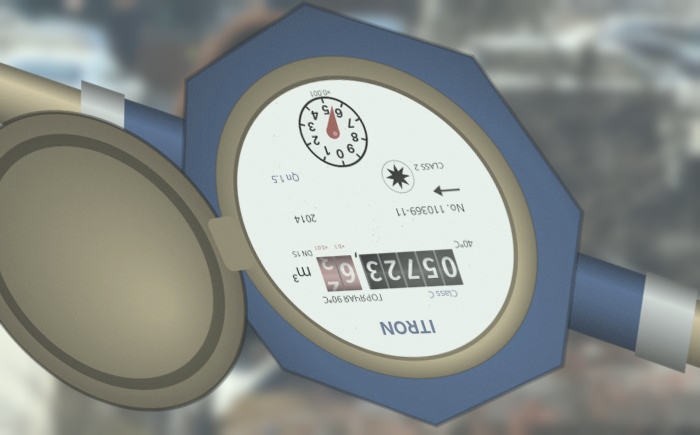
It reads 5723.625 m³
